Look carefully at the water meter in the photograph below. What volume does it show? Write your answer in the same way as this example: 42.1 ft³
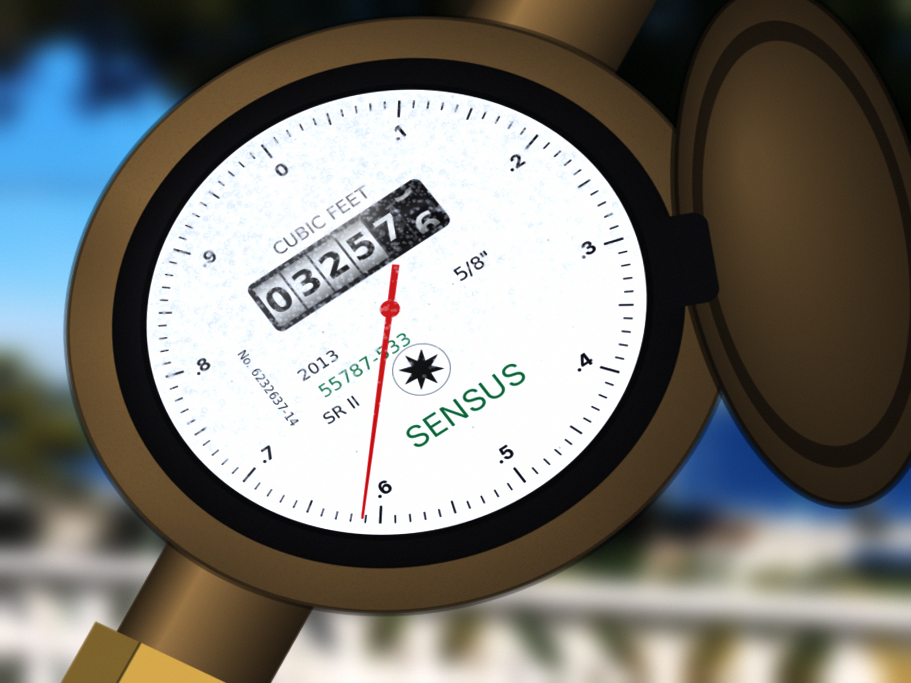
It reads 32575.61 ft³
